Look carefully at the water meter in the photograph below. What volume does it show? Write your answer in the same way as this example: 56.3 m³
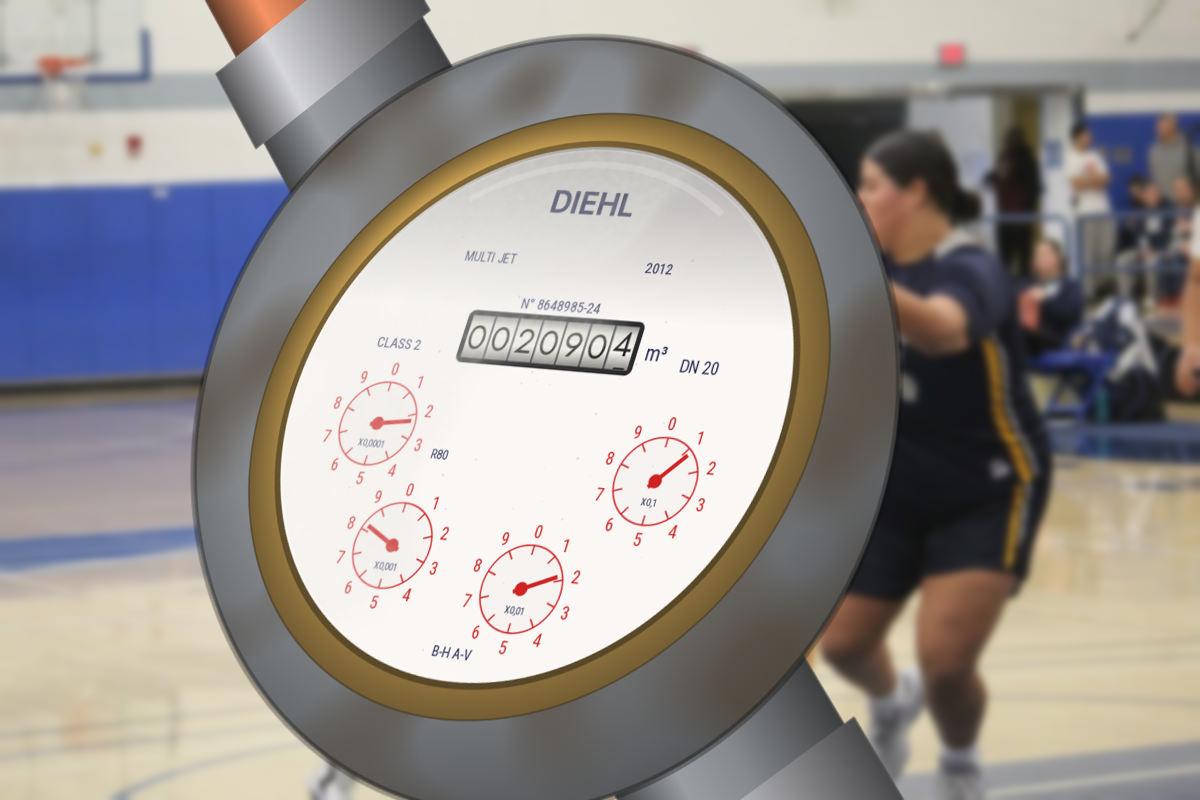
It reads 20904.1182 m³
